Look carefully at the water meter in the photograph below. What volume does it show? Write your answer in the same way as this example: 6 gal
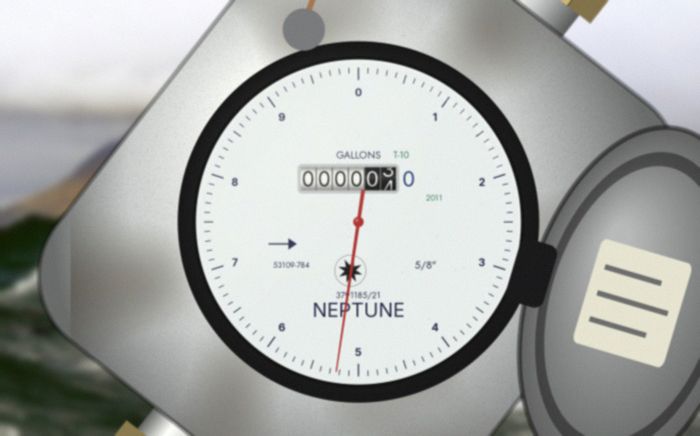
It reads 35.2 gal
